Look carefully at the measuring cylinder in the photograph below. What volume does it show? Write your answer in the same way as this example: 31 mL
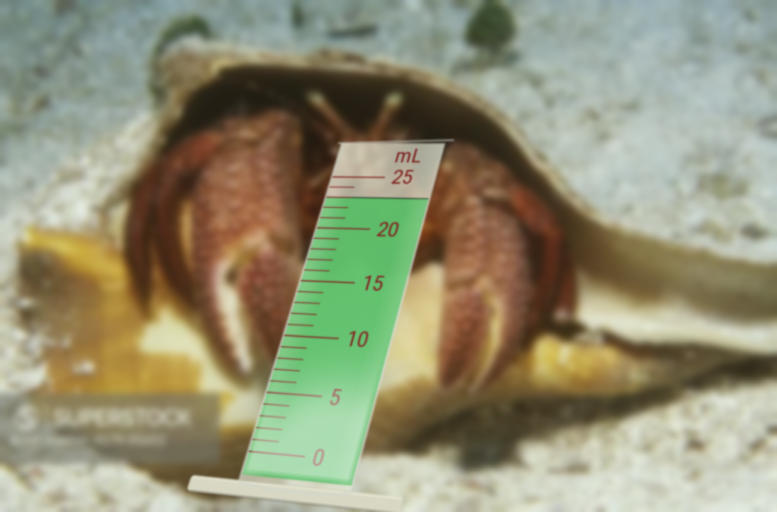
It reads 23 mL
